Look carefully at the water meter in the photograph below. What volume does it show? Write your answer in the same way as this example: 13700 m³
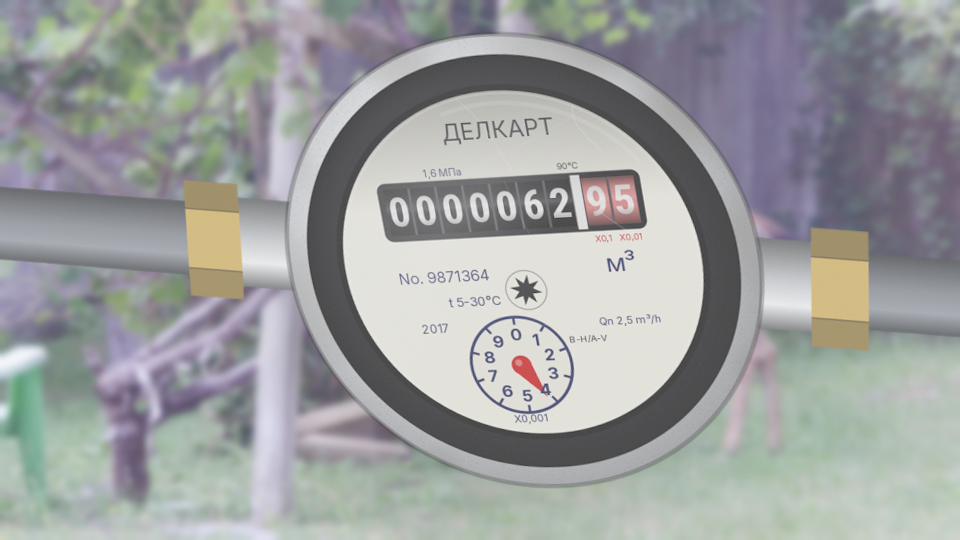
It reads 62.954 m³
